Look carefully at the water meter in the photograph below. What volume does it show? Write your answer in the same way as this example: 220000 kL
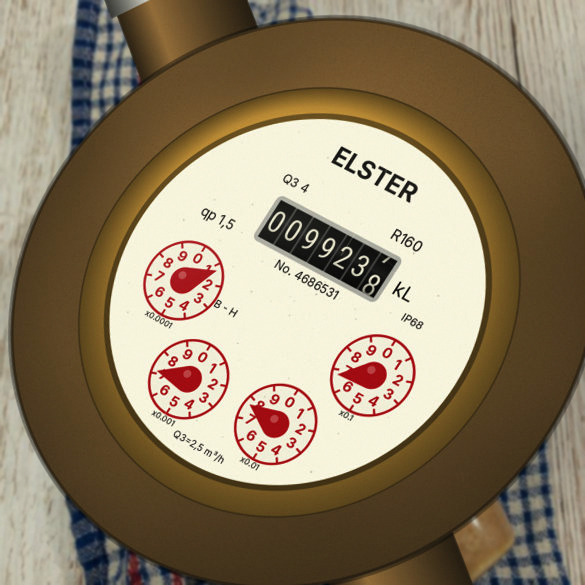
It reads 99237.6771 kL
